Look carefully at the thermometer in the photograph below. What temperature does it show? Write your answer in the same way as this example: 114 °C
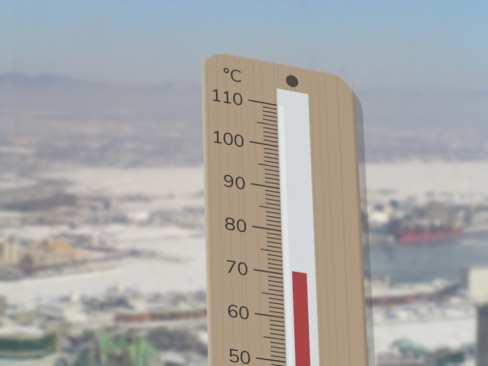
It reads 71 °C
